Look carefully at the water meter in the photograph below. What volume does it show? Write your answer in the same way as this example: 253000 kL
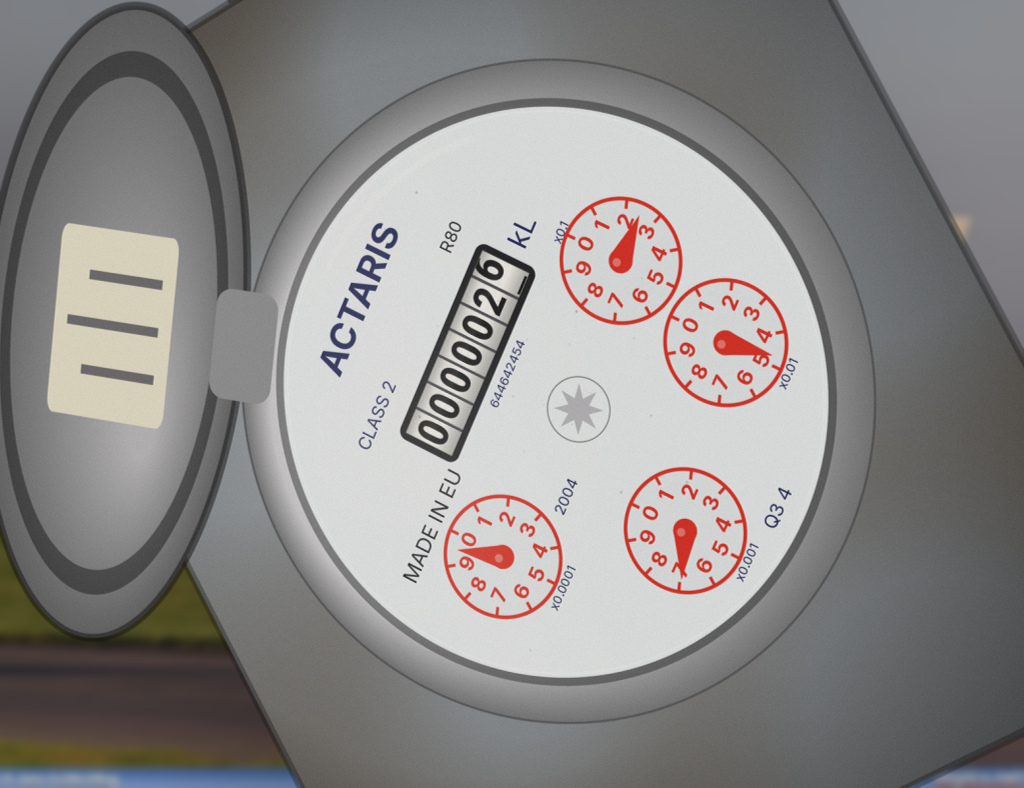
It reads 26.2469 kL
